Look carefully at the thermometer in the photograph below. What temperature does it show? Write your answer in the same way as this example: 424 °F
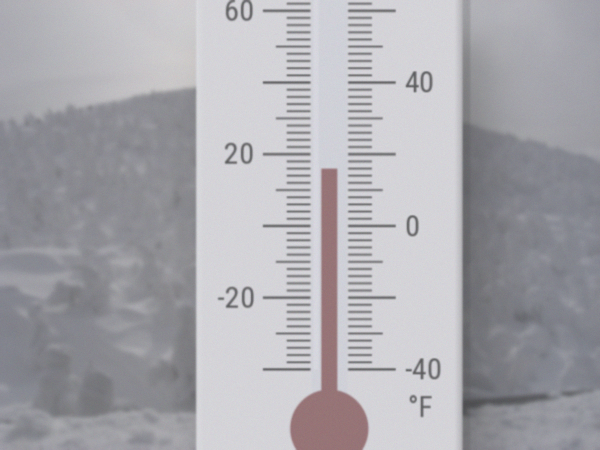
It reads 16 °F
